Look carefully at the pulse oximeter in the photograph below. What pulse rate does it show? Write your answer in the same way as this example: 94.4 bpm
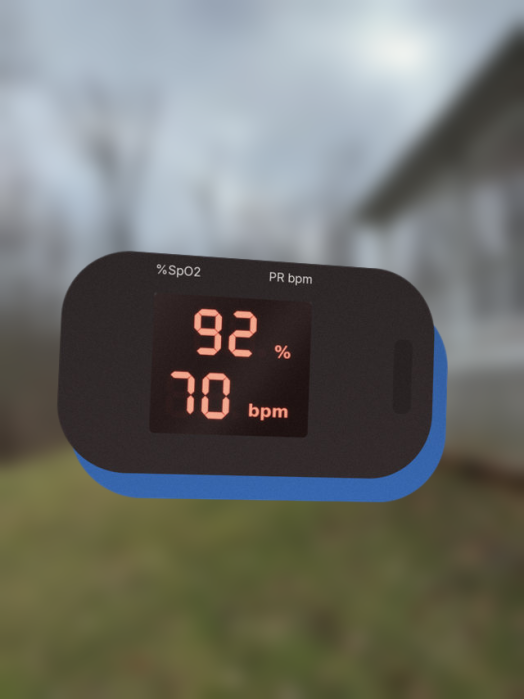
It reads 70 bpm
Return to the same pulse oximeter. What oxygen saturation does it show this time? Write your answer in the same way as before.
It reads 92 %
